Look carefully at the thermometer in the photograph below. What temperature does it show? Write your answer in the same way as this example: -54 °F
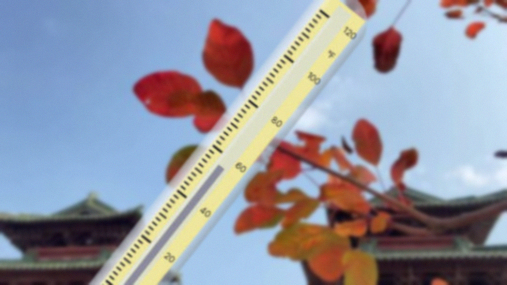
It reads 56 °F
